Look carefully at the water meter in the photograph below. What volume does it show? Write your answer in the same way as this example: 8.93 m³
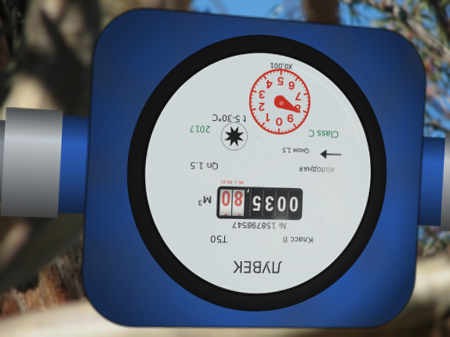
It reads 35.798 m³
